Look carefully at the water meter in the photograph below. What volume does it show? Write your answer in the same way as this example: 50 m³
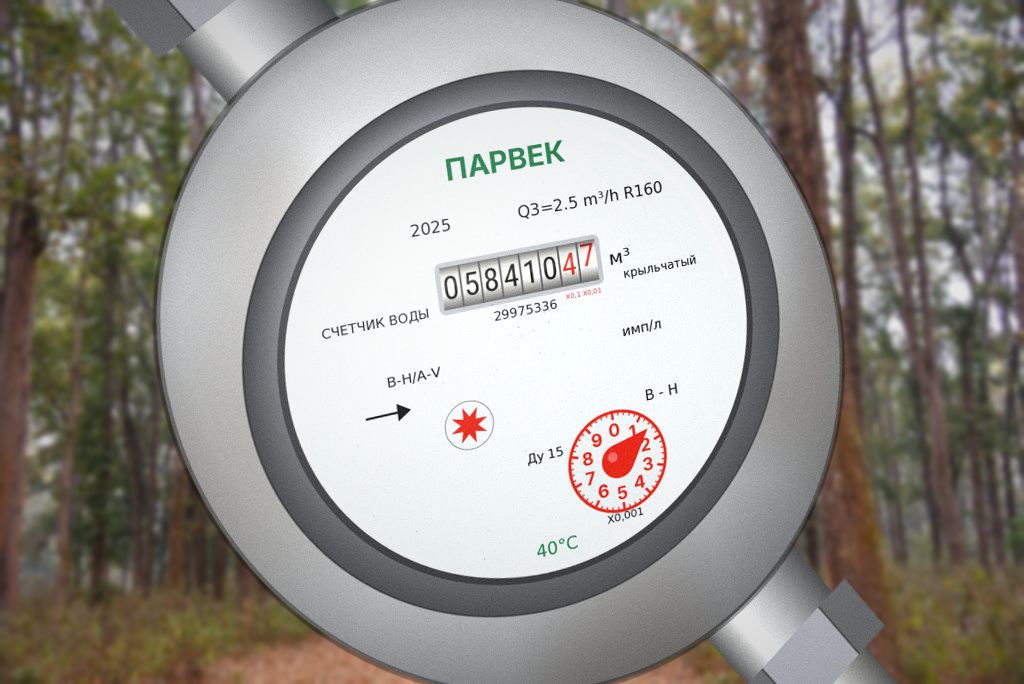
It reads 58410.471 m³
